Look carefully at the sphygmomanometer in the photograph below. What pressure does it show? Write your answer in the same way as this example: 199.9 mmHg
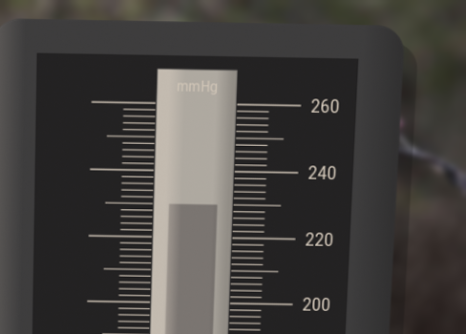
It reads 230 mmHg
